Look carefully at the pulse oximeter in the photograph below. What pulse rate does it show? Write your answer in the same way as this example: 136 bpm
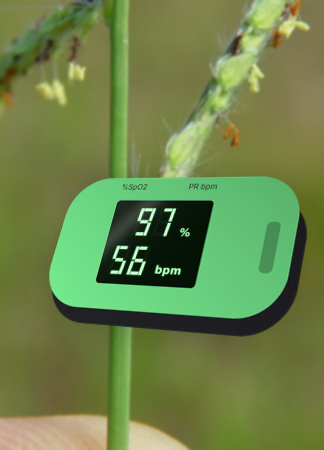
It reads 56 bpm
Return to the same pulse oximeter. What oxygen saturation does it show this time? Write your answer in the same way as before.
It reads 97 %
